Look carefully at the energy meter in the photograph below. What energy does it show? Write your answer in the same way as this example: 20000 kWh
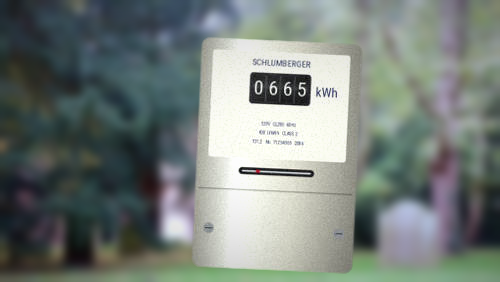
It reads 665 kWh
